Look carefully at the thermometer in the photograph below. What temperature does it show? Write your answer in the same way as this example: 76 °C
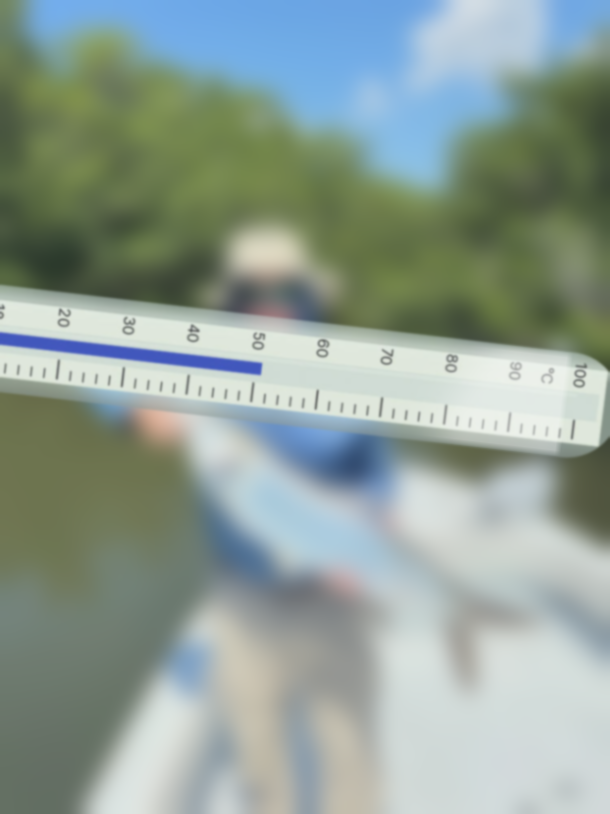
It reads 51 °C
